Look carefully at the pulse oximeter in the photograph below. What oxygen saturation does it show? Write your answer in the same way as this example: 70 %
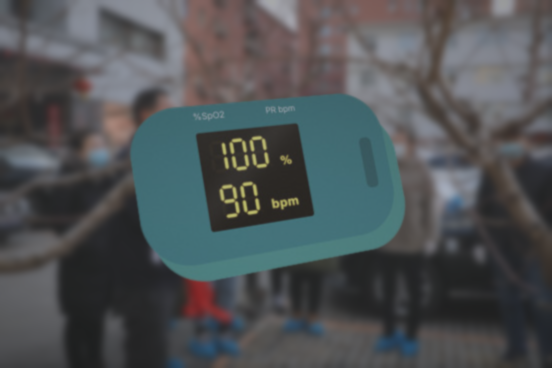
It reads 100 %
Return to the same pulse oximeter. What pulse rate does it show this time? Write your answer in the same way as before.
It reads 90 bpm
